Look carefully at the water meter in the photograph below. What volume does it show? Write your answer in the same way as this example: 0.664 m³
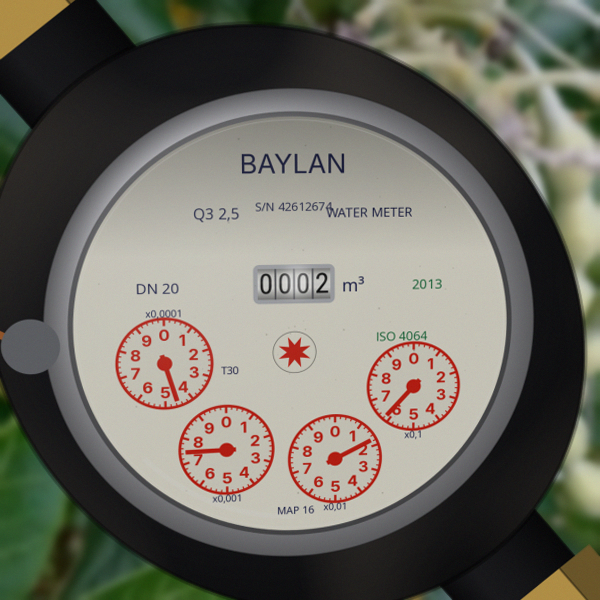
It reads 2.6174 m³
